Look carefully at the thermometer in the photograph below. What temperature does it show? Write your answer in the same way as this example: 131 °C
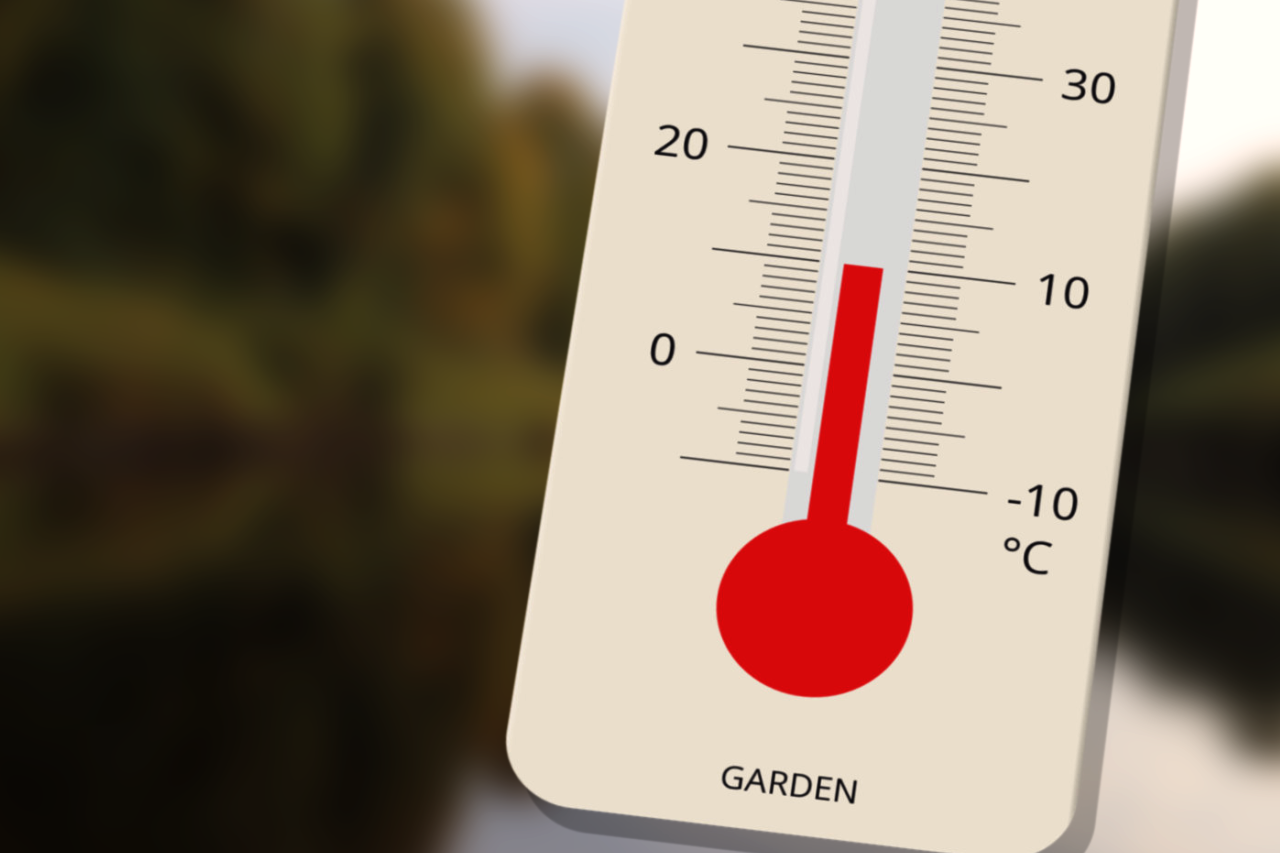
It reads 10 °C
